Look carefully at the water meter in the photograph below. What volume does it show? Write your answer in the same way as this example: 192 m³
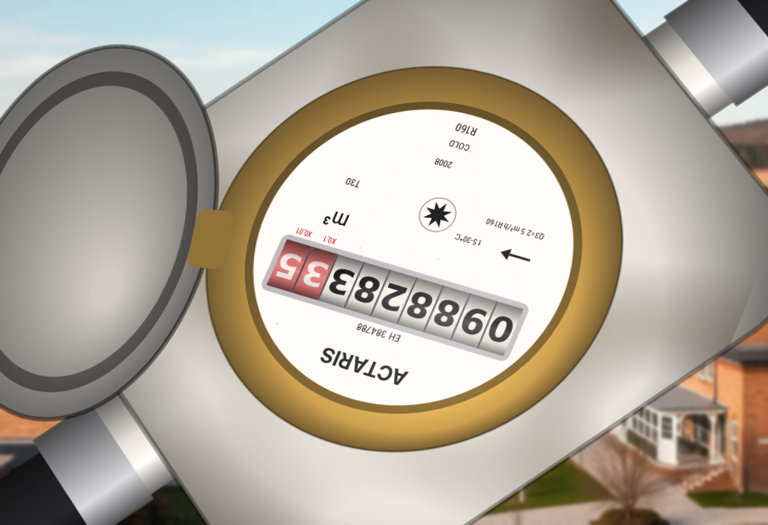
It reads 988283.35 m³
